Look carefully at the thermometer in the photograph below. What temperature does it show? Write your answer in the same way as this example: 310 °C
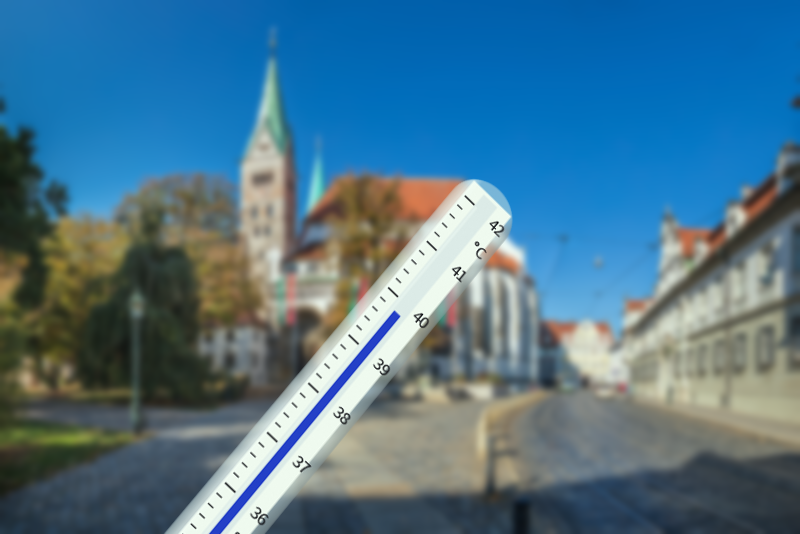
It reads 39.8 °C
